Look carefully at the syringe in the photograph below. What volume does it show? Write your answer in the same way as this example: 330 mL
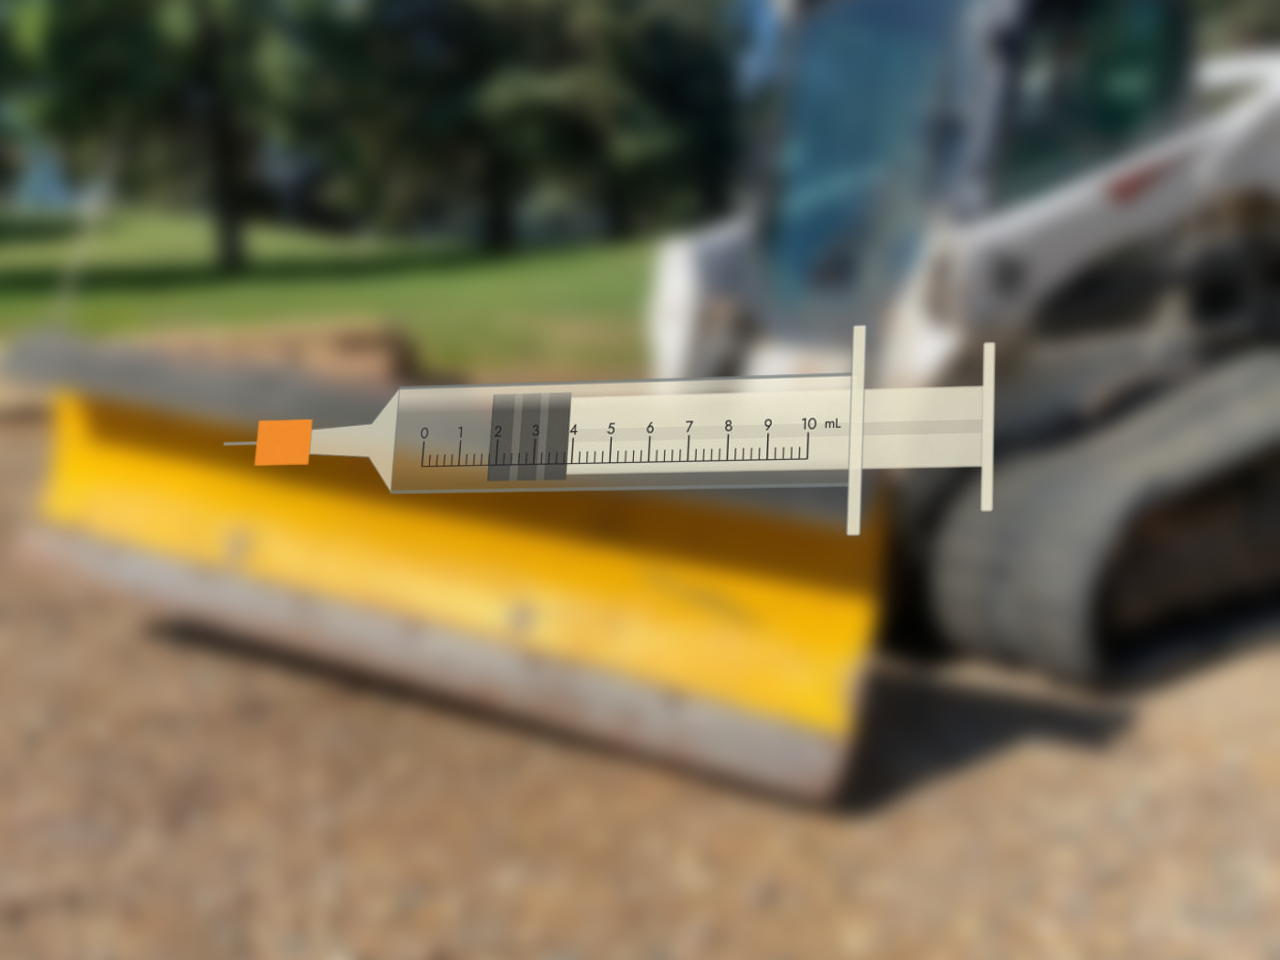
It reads 1.8 mL
